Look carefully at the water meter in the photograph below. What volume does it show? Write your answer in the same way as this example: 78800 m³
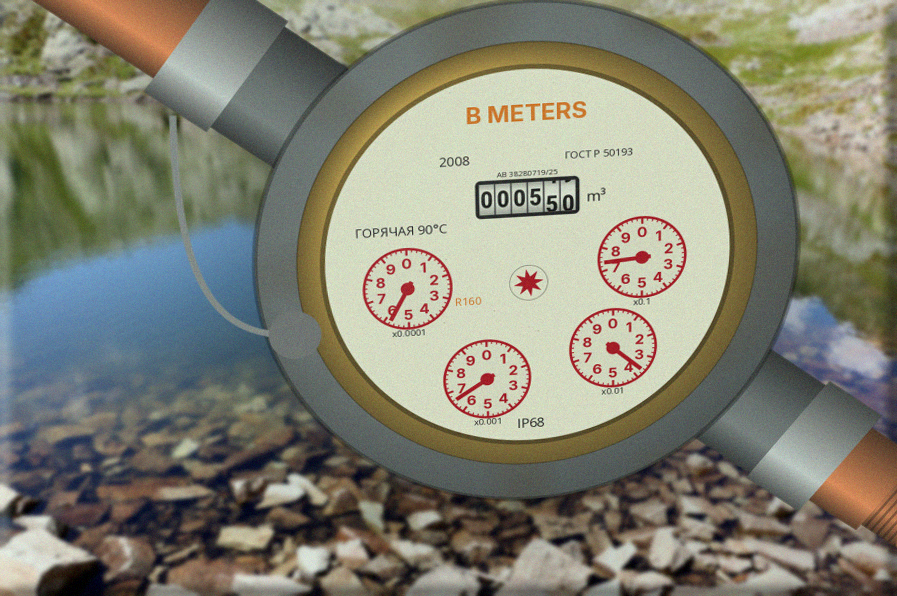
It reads 549.7365 m³
